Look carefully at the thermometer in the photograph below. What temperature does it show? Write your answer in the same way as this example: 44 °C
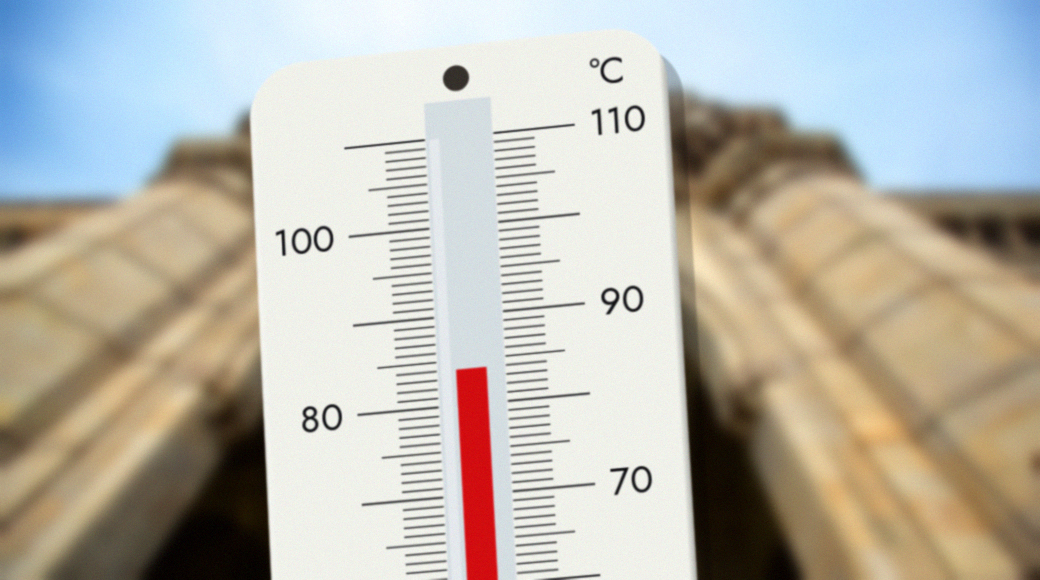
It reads 84 °C
